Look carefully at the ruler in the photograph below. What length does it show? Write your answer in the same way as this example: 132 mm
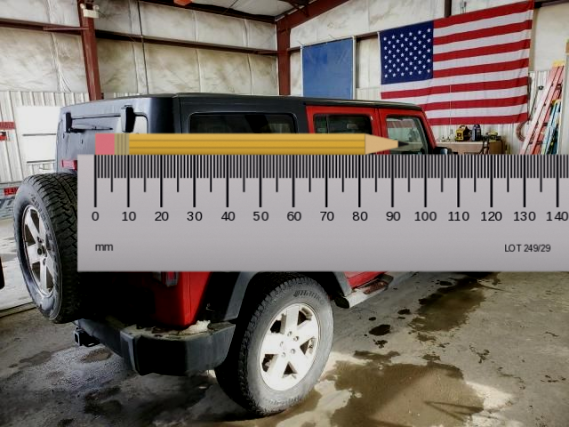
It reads 95 mm
